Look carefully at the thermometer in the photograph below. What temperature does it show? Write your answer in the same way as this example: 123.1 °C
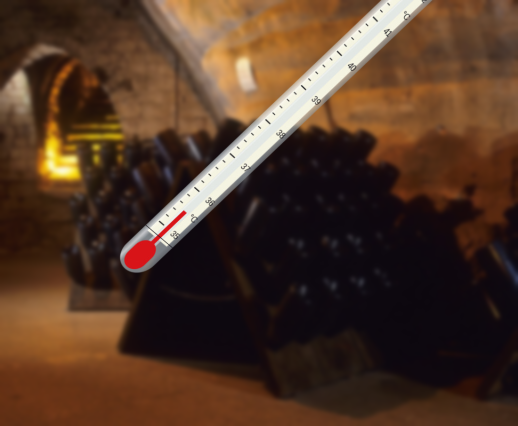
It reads 35.5 °C
